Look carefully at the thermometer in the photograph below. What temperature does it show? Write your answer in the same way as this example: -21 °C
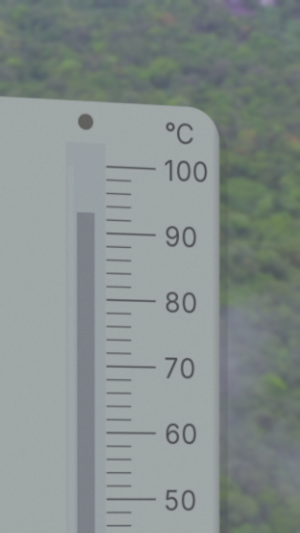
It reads 93 °C
